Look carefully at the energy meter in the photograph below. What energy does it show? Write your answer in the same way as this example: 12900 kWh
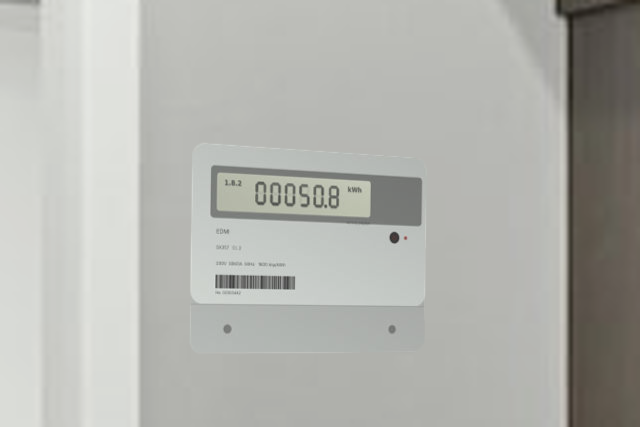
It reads 50.8 kWh
